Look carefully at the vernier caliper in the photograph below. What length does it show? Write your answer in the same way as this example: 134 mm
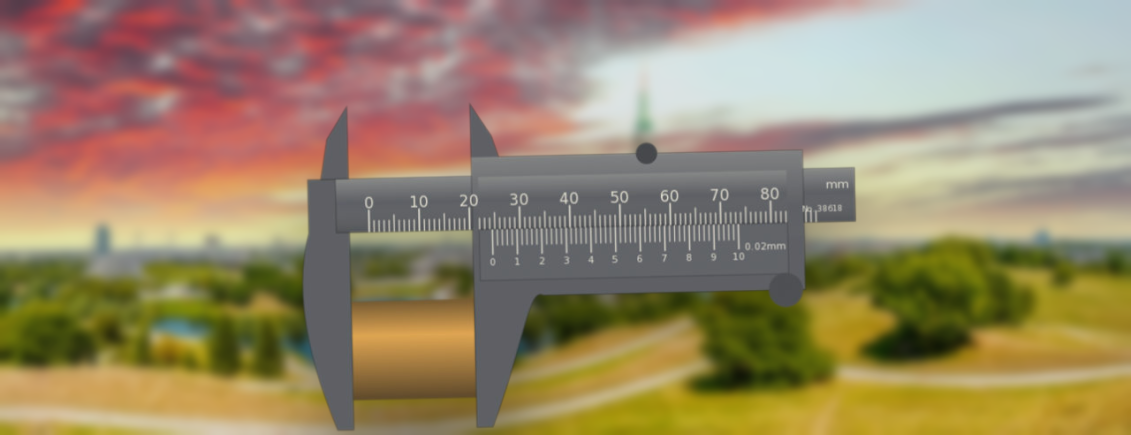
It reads 24.5 mm
